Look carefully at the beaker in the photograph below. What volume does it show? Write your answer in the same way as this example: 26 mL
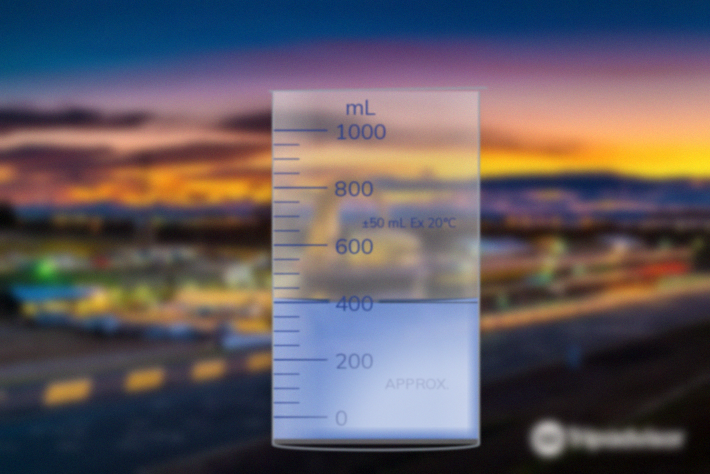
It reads 400 mL
